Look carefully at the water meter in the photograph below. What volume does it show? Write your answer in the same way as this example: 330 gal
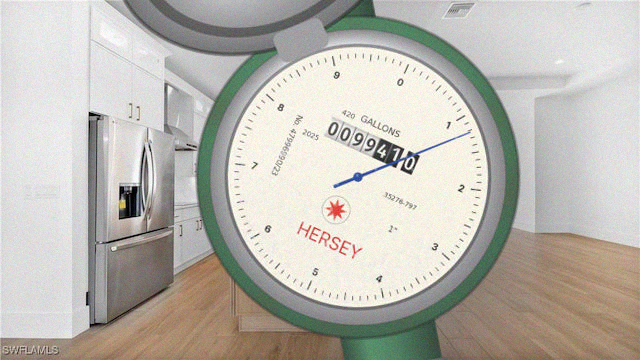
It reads 99411.2 gal
